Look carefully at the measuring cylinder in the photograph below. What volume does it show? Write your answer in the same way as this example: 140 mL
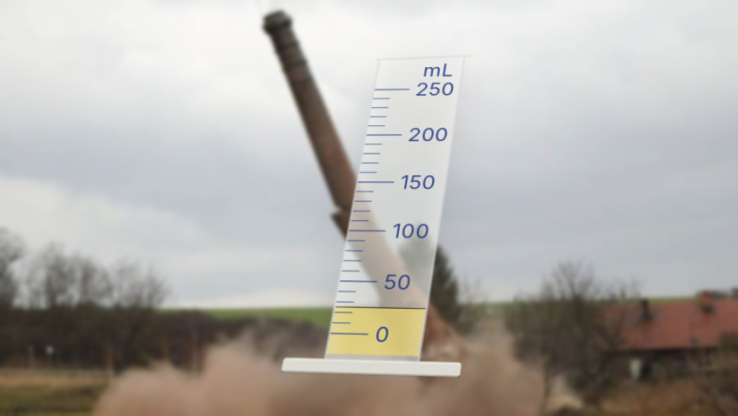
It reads 25 mL
